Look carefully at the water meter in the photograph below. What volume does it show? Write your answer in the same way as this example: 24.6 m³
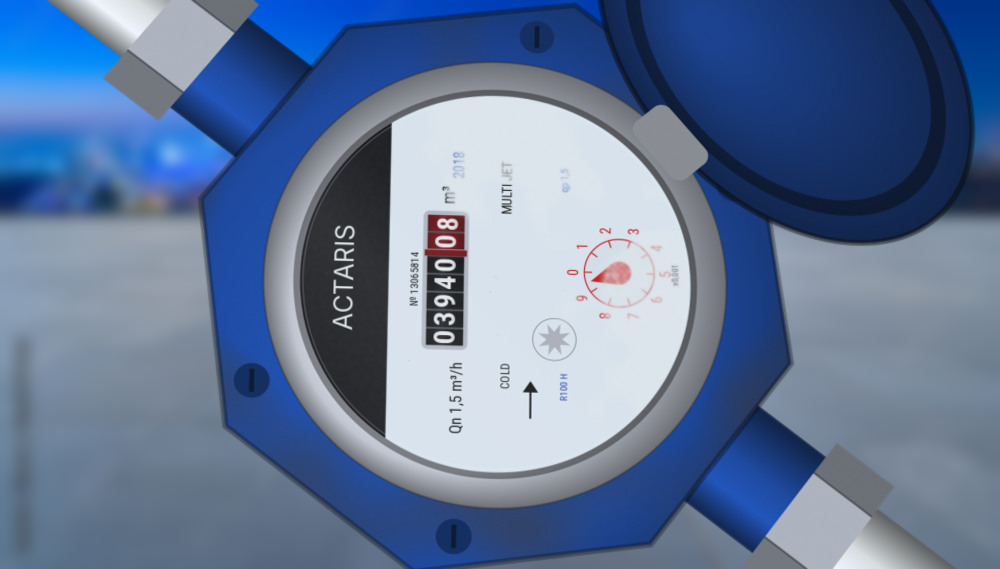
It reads 3940.079 m³
